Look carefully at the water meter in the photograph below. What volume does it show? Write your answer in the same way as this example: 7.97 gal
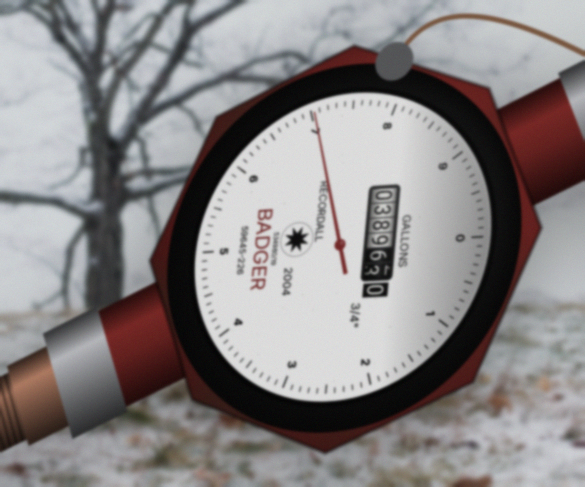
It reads 389627.0 gal
